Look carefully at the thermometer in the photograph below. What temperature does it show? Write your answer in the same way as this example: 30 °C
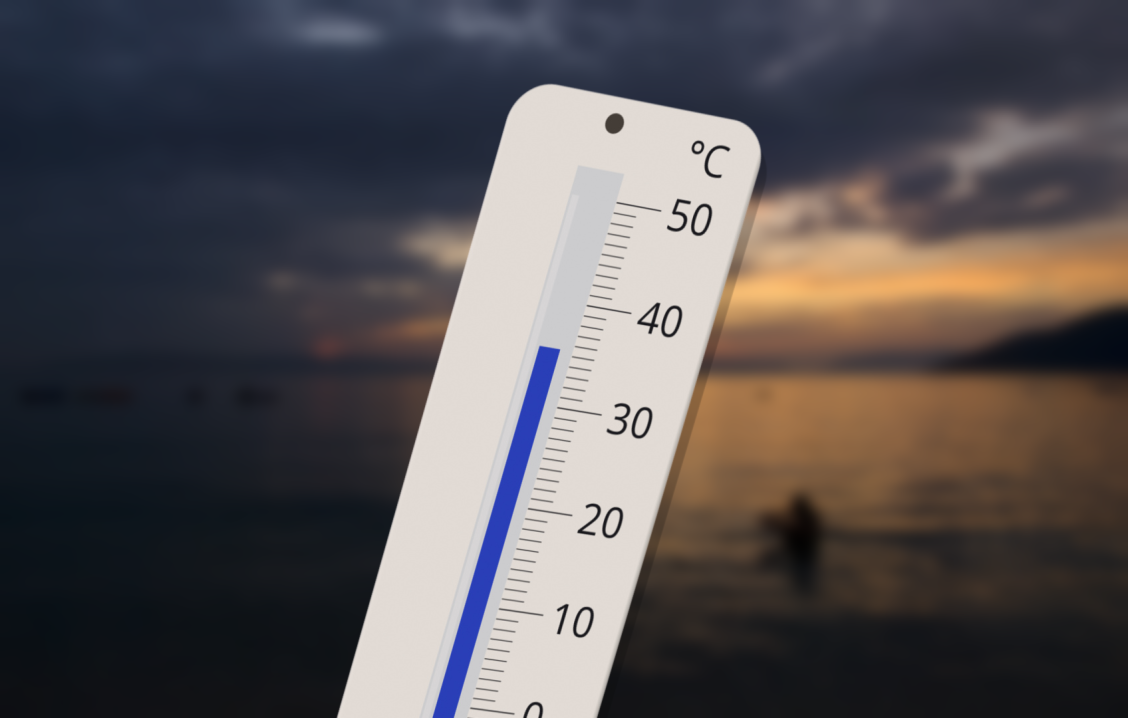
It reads 35.5 °C
